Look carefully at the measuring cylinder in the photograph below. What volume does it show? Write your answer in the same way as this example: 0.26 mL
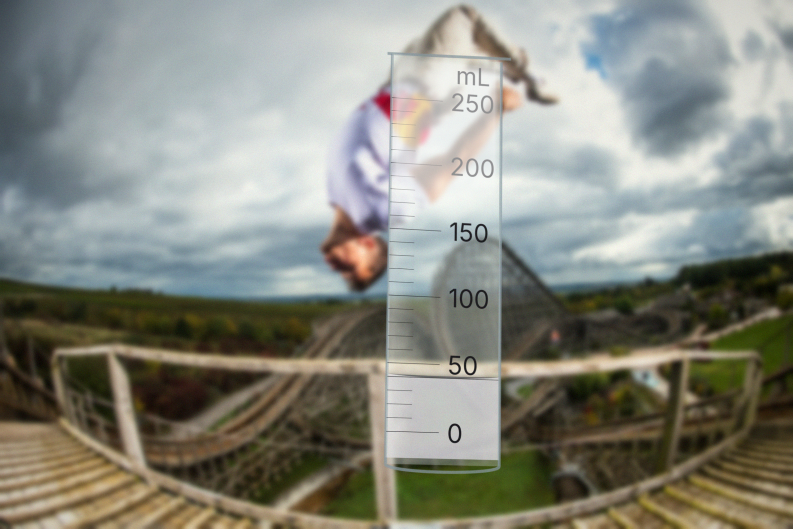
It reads 40 mL
